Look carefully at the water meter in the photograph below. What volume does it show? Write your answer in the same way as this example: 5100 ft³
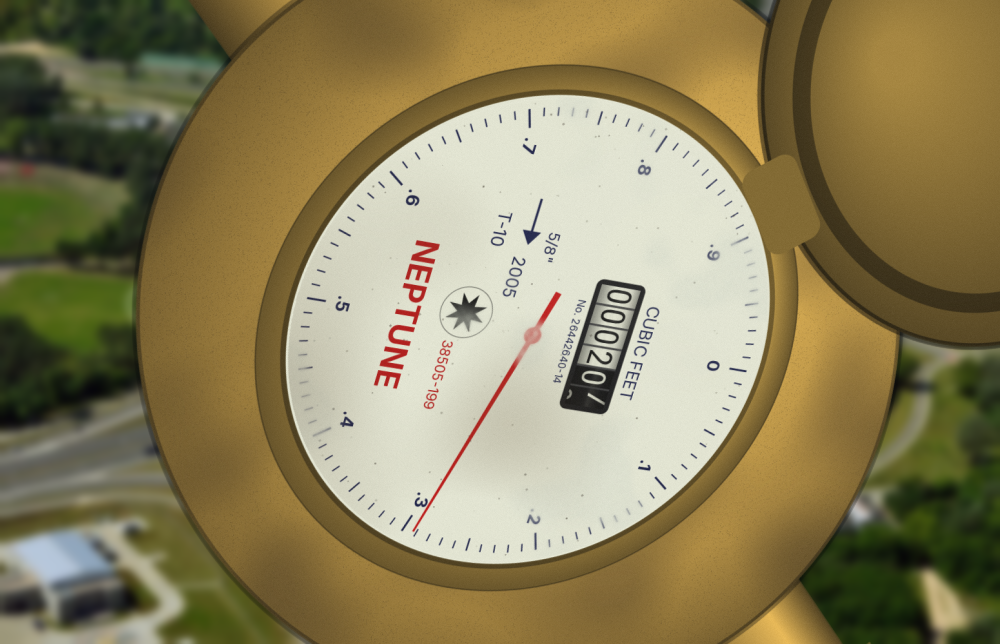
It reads 207.29 ft³
